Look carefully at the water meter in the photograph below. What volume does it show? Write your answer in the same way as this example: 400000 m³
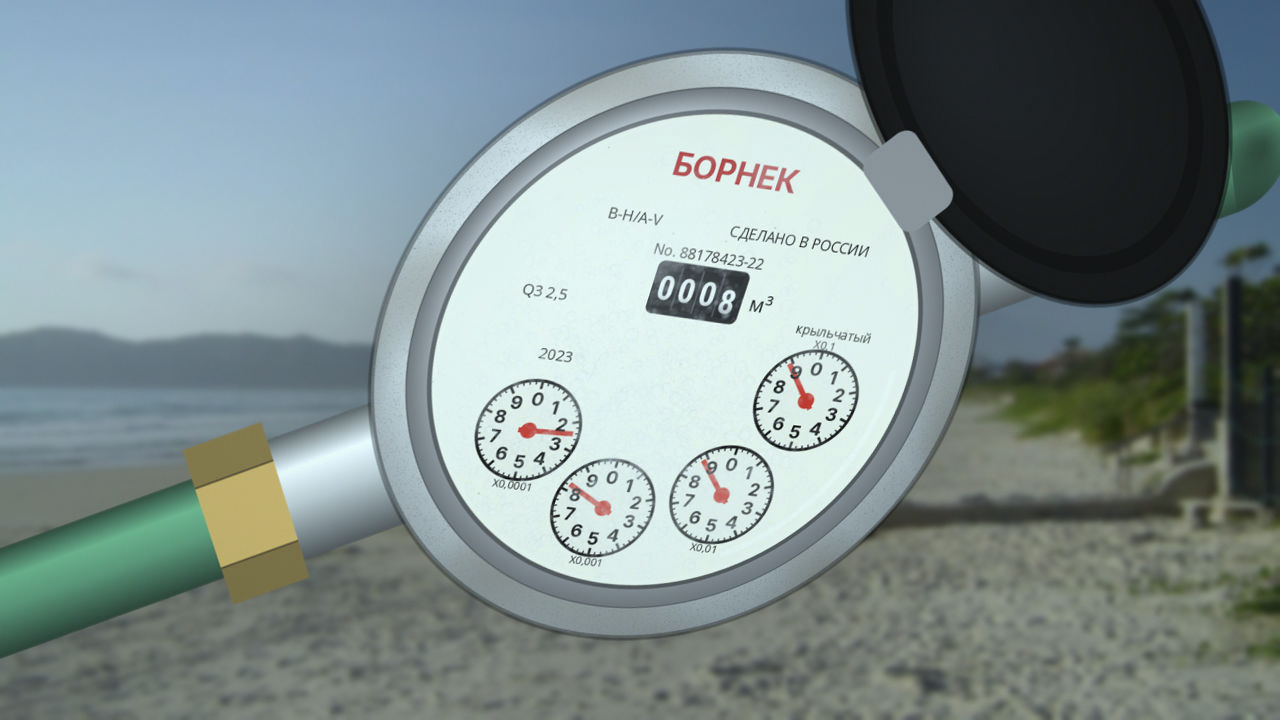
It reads 7.8882 m³
